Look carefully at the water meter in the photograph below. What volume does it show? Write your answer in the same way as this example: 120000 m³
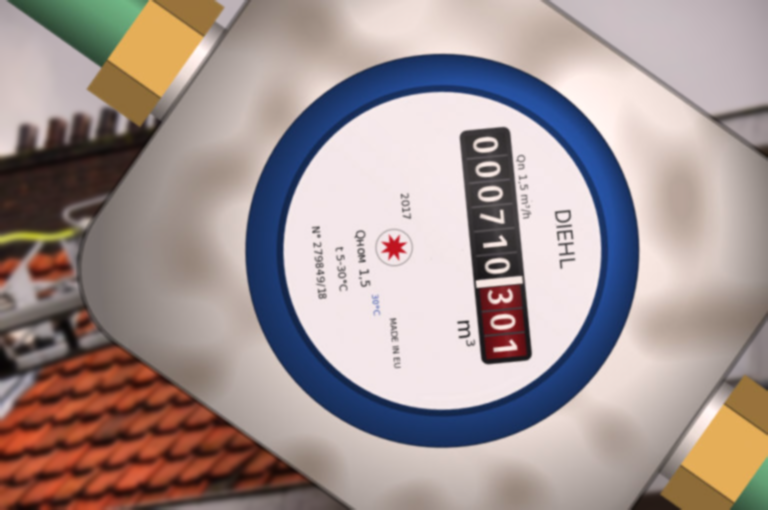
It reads 710.301 m³
